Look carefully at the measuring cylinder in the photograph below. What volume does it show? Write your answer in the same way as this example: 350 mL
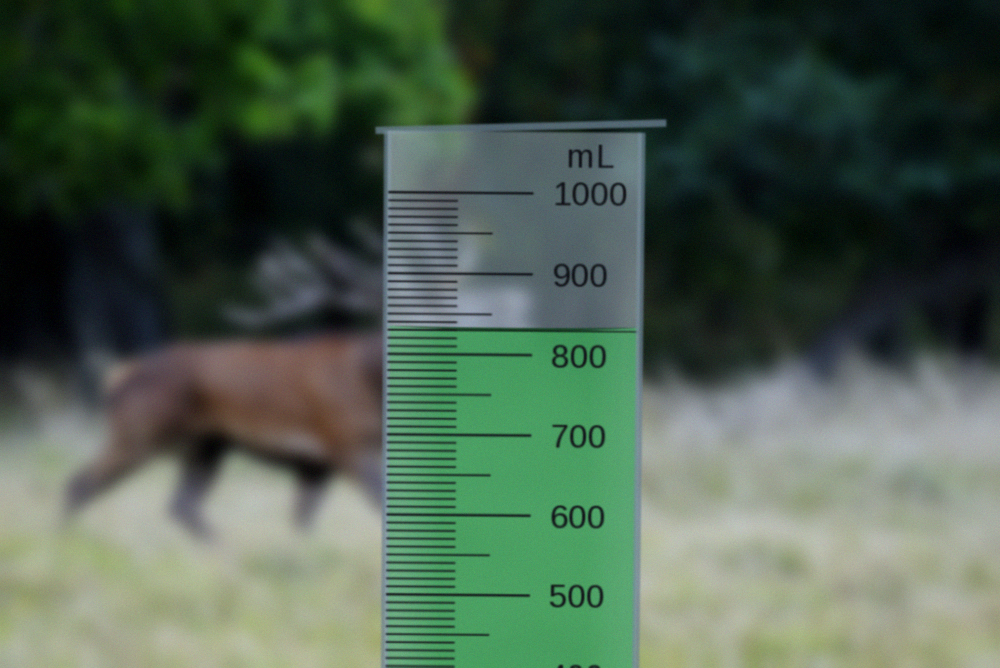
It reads 830 mL
